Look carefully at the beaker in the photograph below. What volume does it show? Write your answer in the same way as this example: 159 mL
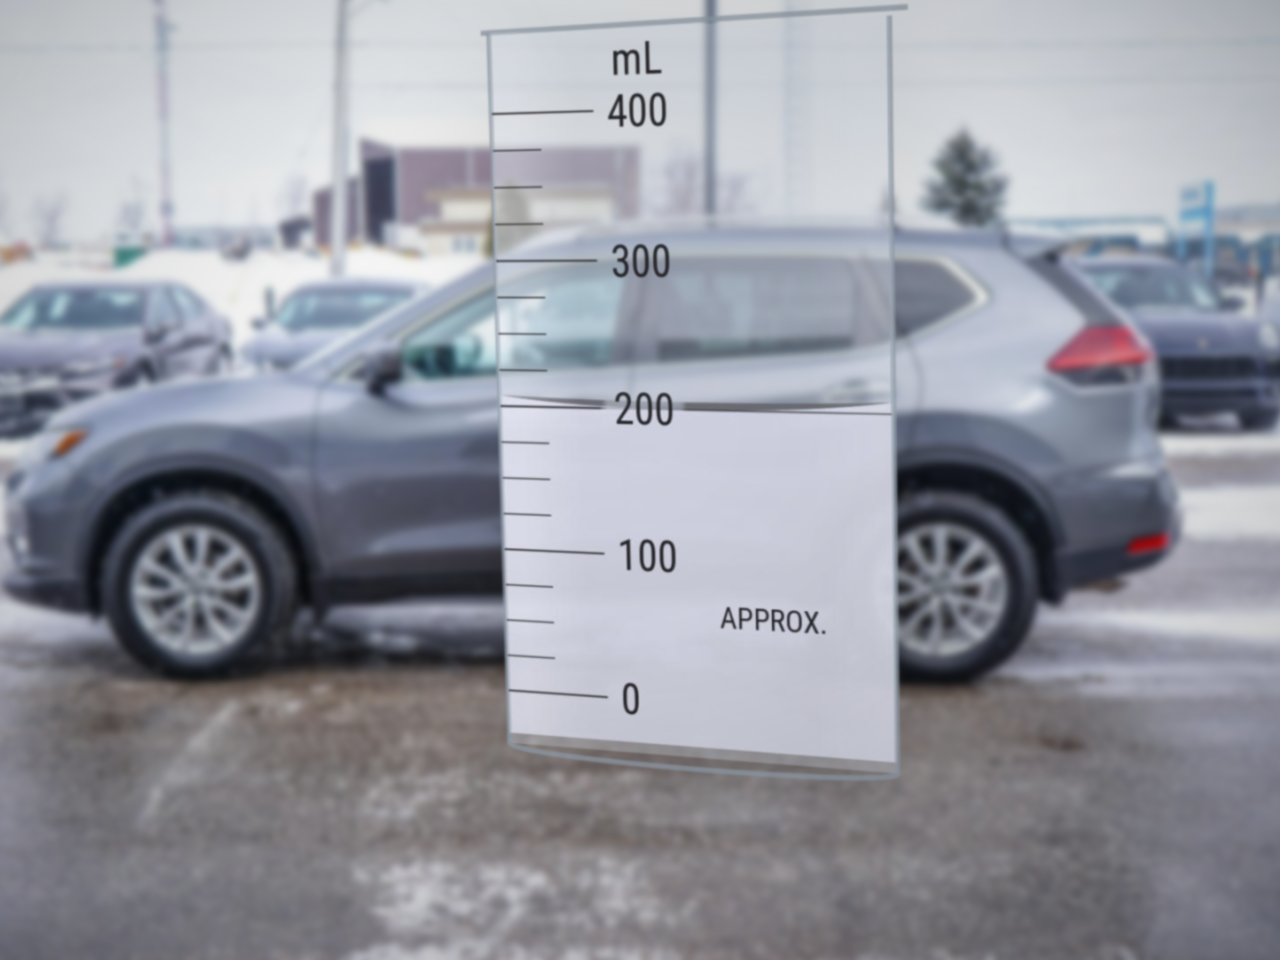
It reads 200 mL
